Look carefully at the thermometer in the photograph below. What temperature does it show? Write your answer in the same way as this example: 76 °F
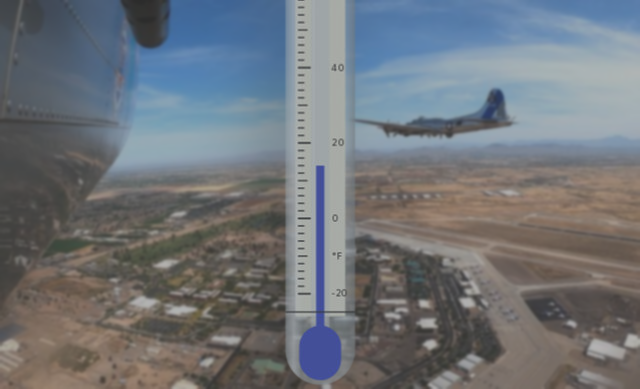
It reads 14 °F
